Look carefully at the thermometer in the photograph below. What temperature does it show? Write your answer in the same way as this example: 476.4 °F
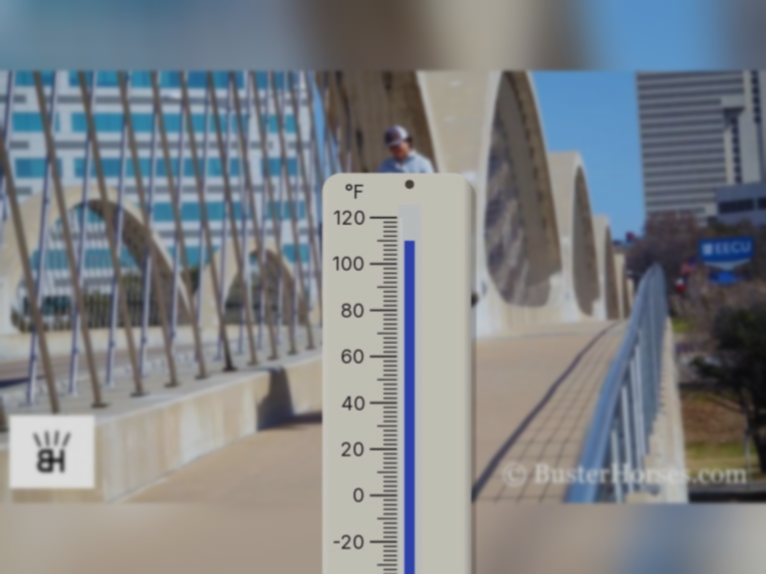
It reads 110 °F
